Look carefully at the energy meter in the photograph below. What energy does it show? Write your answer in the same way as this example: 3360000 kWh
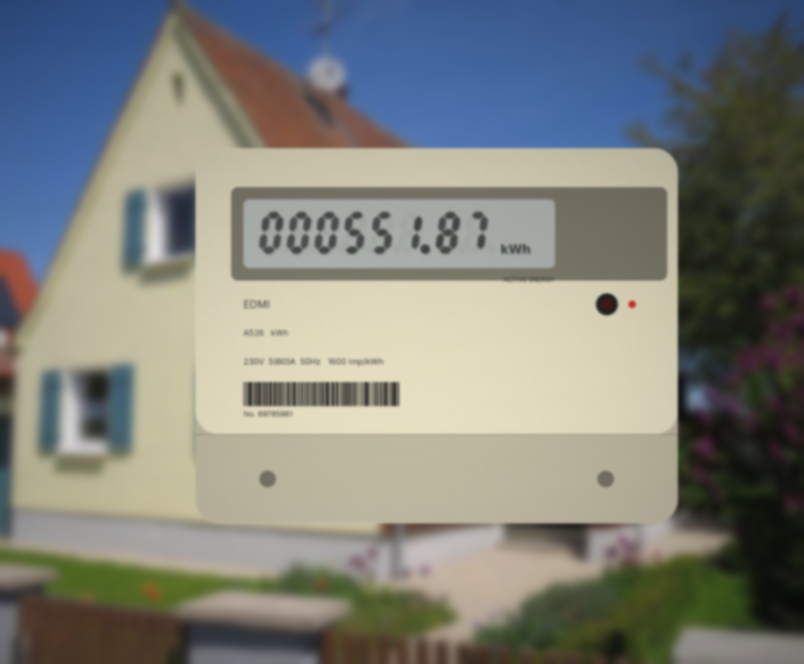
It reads 551.87 kWh
